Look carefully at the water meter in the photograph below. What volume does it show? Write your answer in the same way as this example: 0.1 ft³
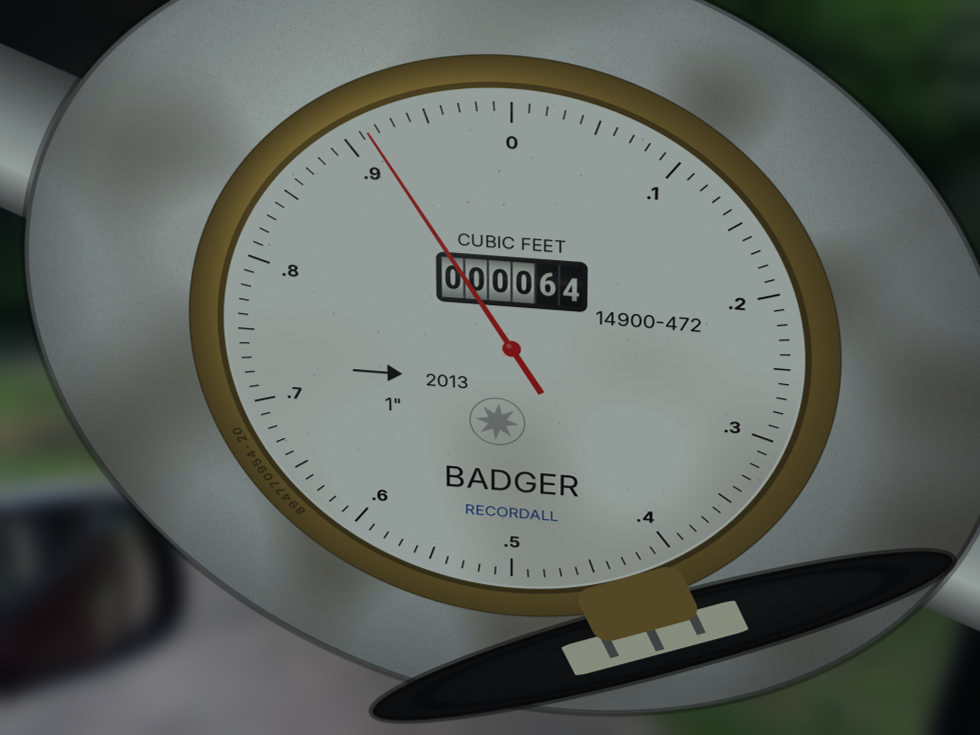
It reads 63.91 ft³
